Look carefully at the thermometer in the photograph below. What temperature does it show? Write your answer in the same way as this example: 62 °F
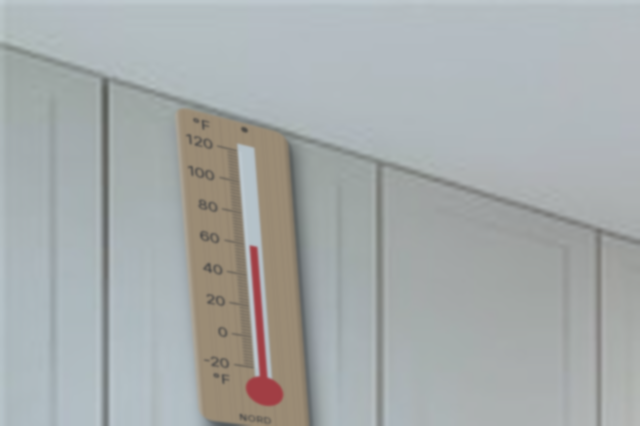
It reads 60 °F
